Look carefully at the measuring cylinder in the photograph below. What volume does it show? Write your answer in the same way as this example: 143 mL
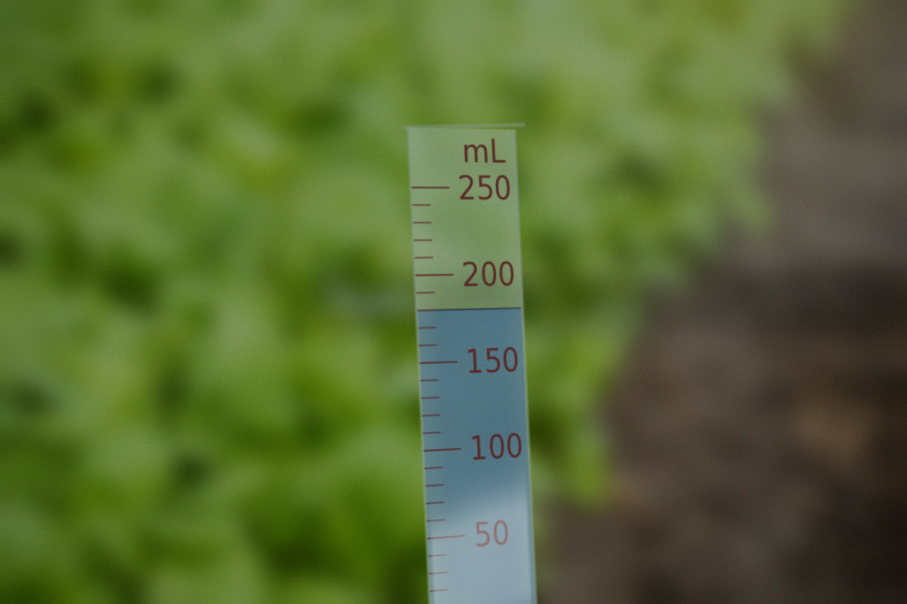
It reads 180 mL
